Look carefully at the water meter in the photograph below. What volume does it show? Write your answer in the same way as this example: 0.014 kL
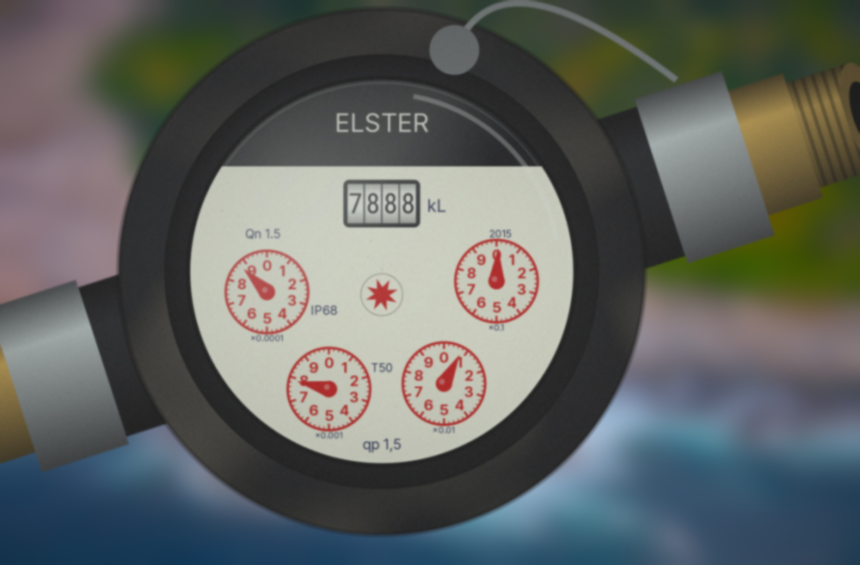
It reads 7888.0078 kL
